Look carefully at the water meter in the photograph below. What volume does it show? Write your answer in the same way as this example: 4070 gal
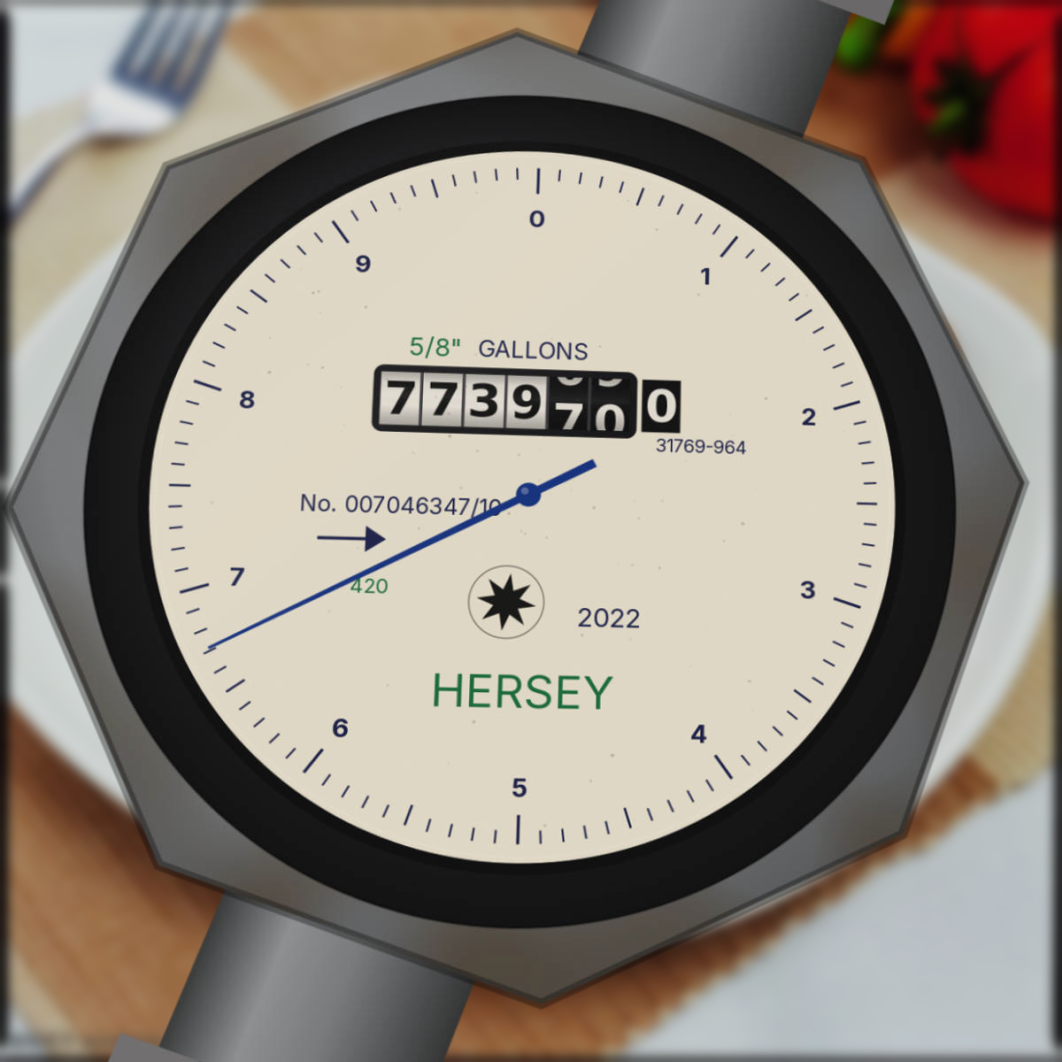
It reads 7739696.7 gal
